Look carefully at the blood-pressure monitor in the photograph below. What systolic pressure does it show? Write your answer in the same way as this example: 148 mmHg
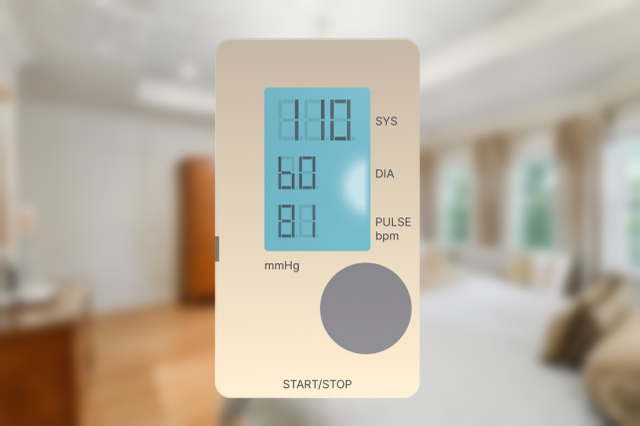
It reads 110 mmHg
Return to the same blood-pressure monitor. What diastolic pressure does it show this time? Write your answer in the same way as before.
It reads 60 mmHg
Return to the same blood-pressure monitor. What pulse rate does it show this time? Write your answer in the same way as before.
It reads 81 bpm
